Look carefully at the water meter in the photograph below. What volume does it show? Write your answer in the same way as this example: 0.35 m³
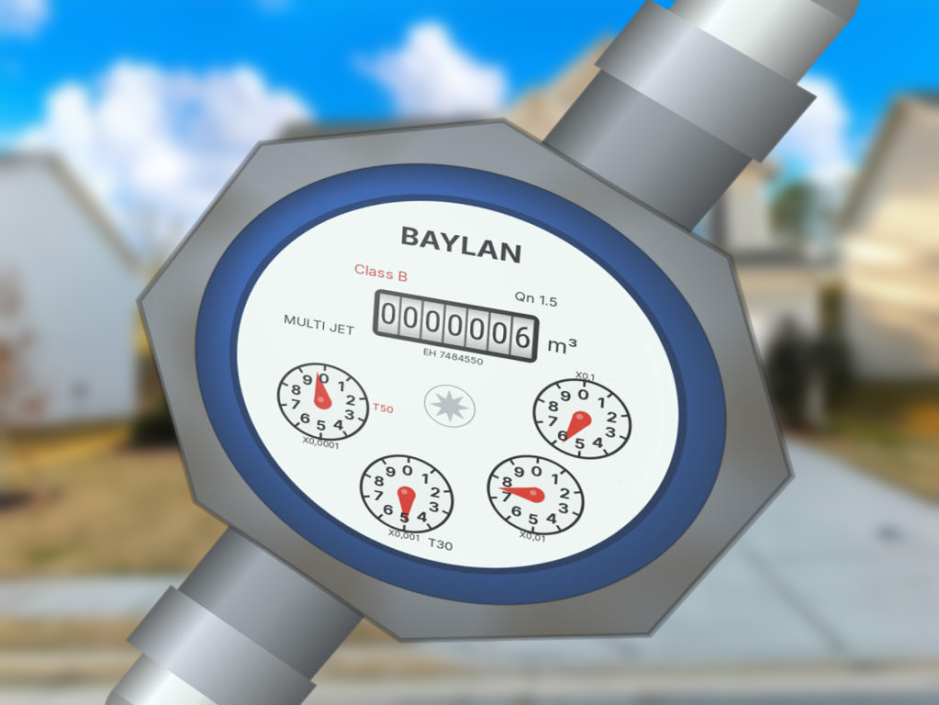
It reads 6.5749 m³
